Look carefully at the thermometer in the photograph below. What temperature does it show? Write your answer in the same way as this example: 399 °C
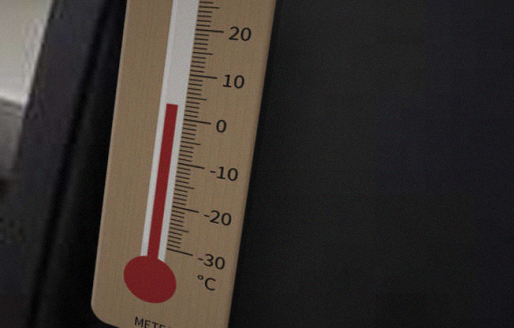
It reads 3 °C
